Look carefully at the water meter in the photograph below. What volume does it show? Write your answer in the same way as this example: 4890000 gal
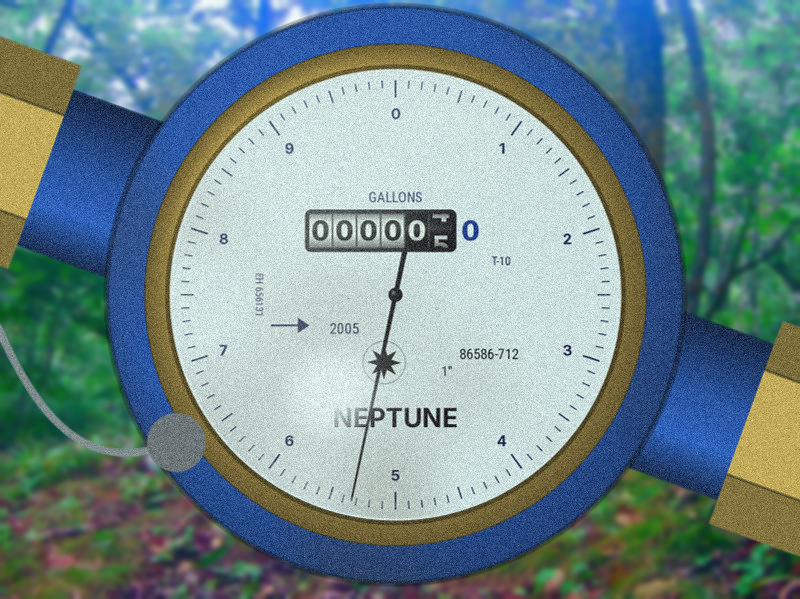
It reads 45.3 gal
